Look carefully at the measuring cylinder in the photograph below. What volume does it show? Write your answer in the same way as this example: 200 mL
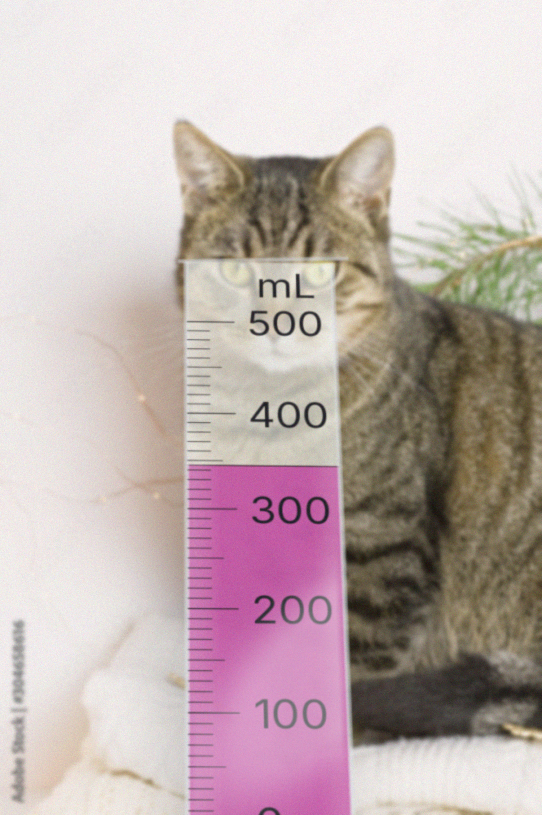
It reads 345 mL
